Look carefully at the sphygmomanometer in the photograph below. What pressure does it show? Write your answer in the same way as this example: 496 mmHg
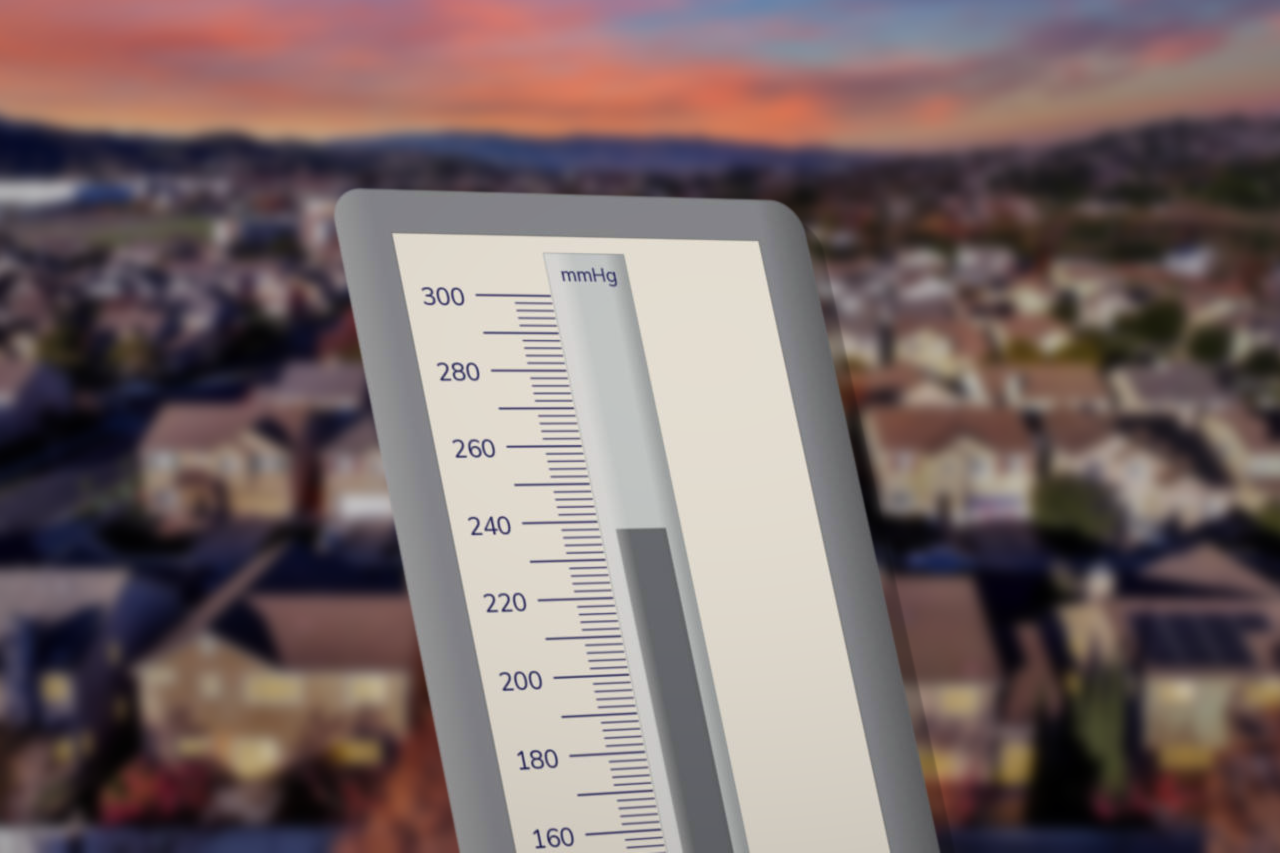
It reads 238 mmHg
